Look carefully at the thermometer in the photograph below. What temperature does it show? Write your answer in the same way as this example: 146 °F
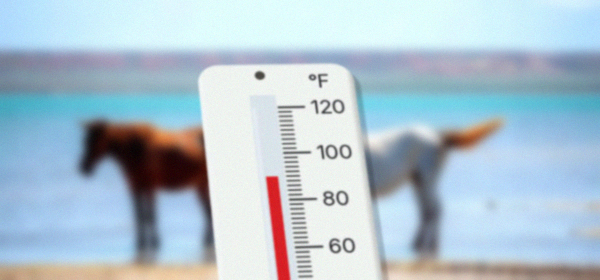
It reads 90 °F
